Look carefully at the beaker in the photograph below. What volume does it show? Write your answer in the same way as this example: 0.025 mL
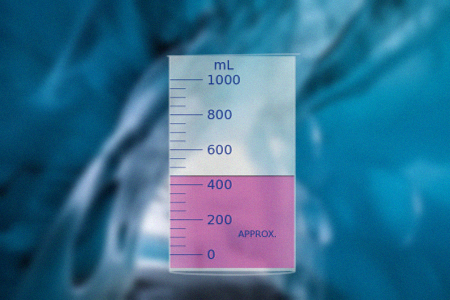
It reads 450 mL
